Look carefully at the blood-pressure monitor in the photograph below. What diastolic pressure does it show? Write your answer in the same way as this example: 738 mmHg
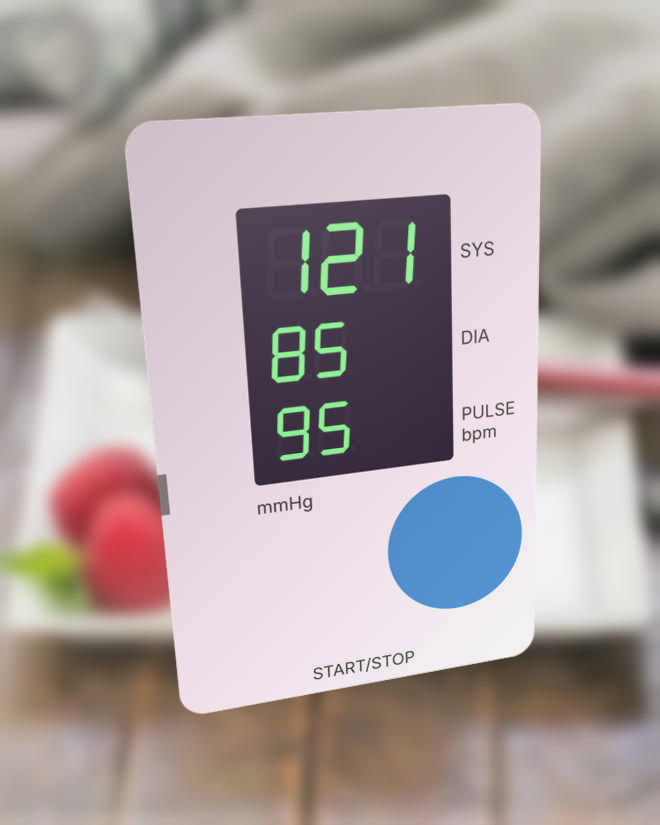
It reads 85 mmHg
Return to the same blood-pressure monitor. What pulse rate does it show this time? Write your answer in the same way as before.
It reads 95 bpm
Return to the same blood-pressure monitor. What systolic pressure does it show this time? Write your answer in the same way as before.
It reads 121 mmHg
